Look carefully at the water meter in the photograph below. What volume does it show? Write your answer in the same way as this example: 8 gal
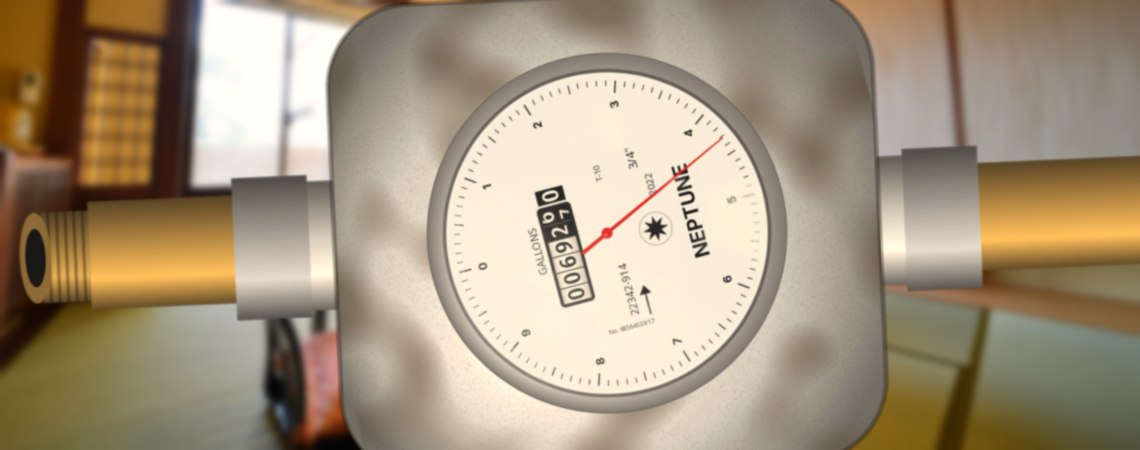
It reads 69264.3 gal
